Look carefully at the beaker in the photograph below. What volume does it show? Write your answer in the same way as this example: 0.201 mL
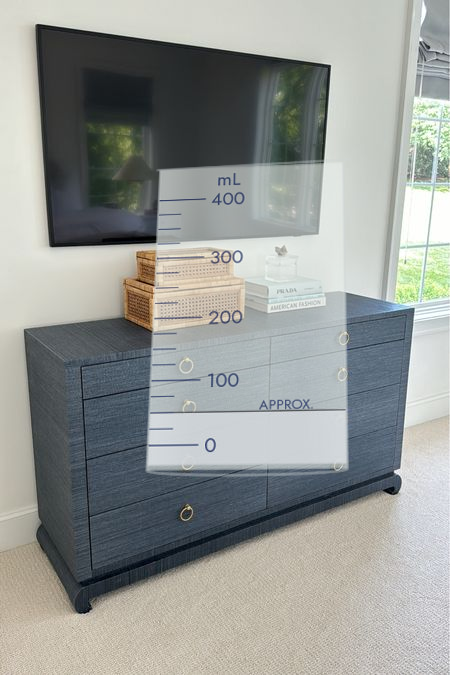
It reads 50 mL
